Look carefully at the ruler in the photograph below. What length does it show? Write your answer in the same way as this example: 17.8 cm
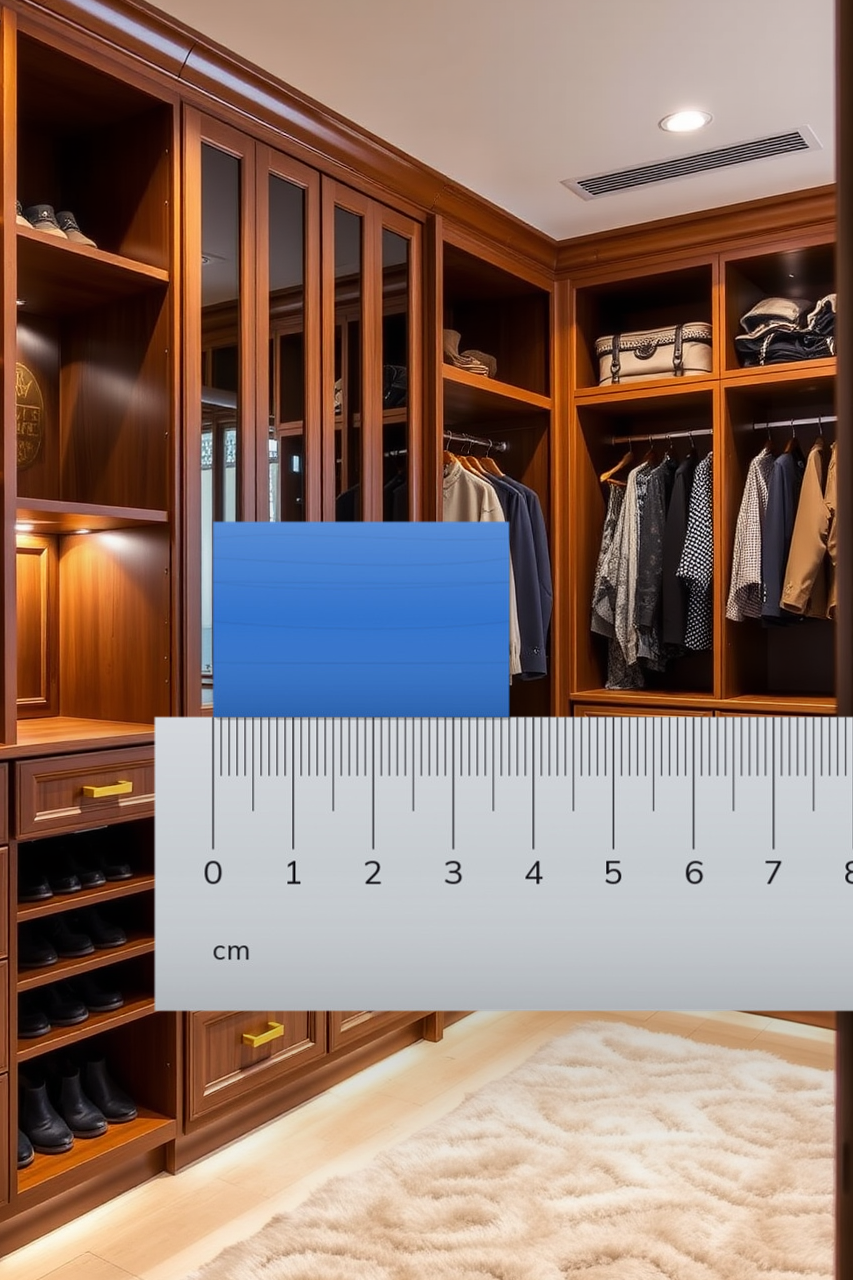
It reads 3.7 cm
